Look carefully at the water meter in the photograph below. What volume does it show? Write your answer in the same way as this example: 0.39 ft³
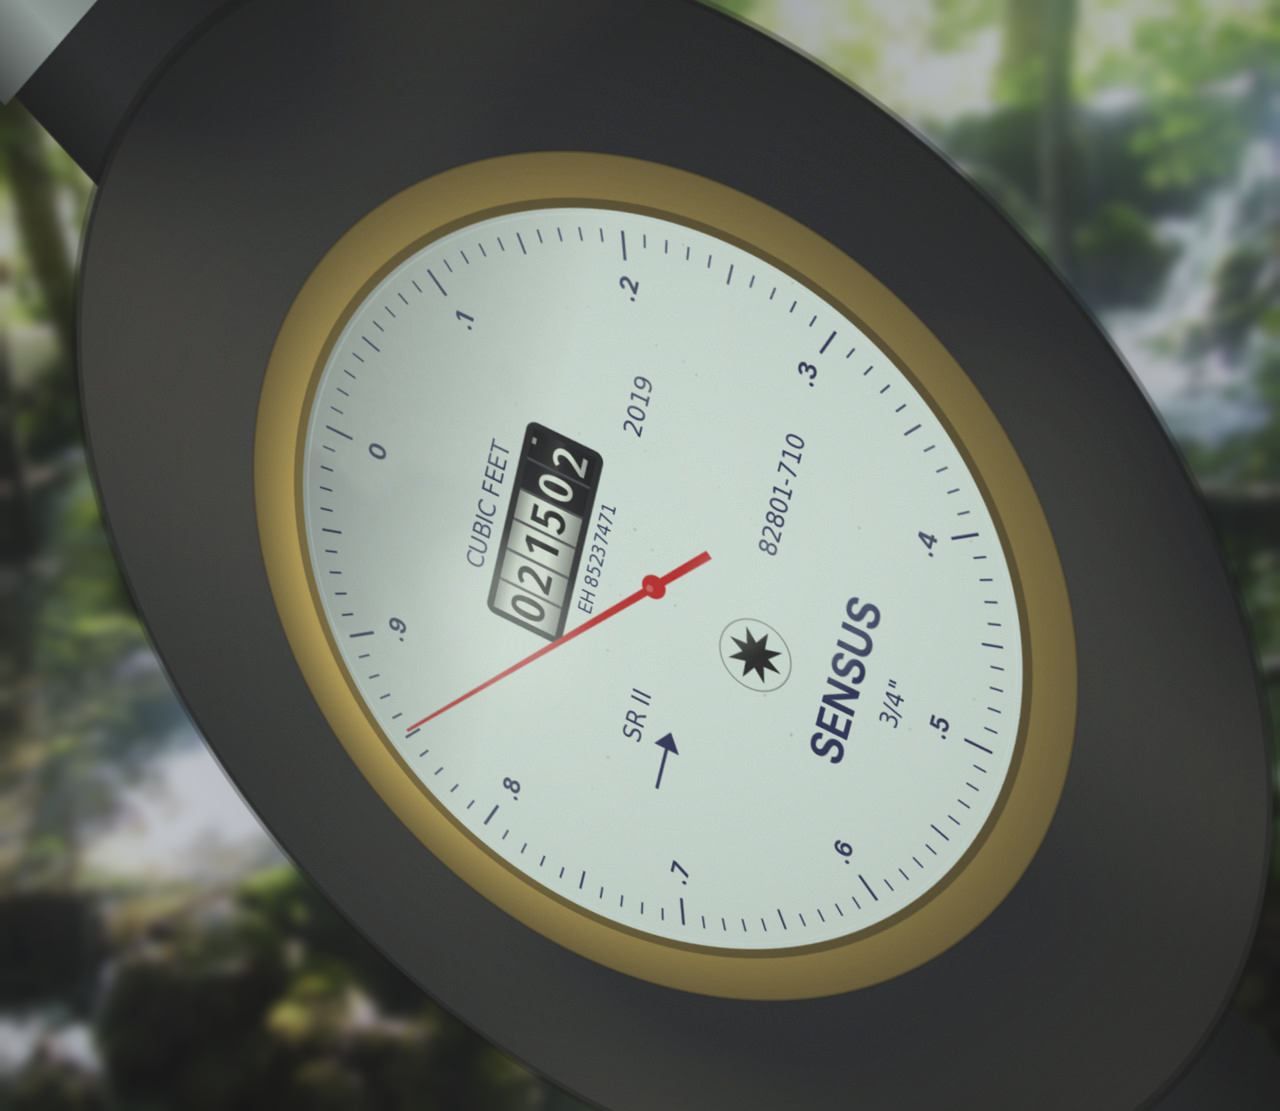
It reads 21501.85 ft³
